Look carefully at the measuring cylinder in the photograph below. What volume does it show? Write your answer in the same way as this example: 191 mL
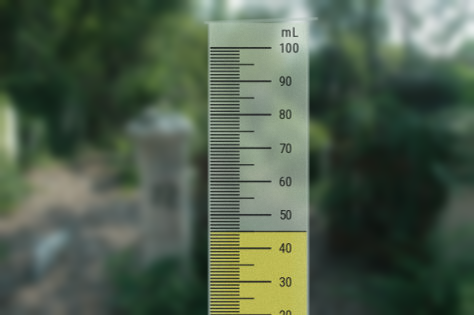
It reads 45 mL
